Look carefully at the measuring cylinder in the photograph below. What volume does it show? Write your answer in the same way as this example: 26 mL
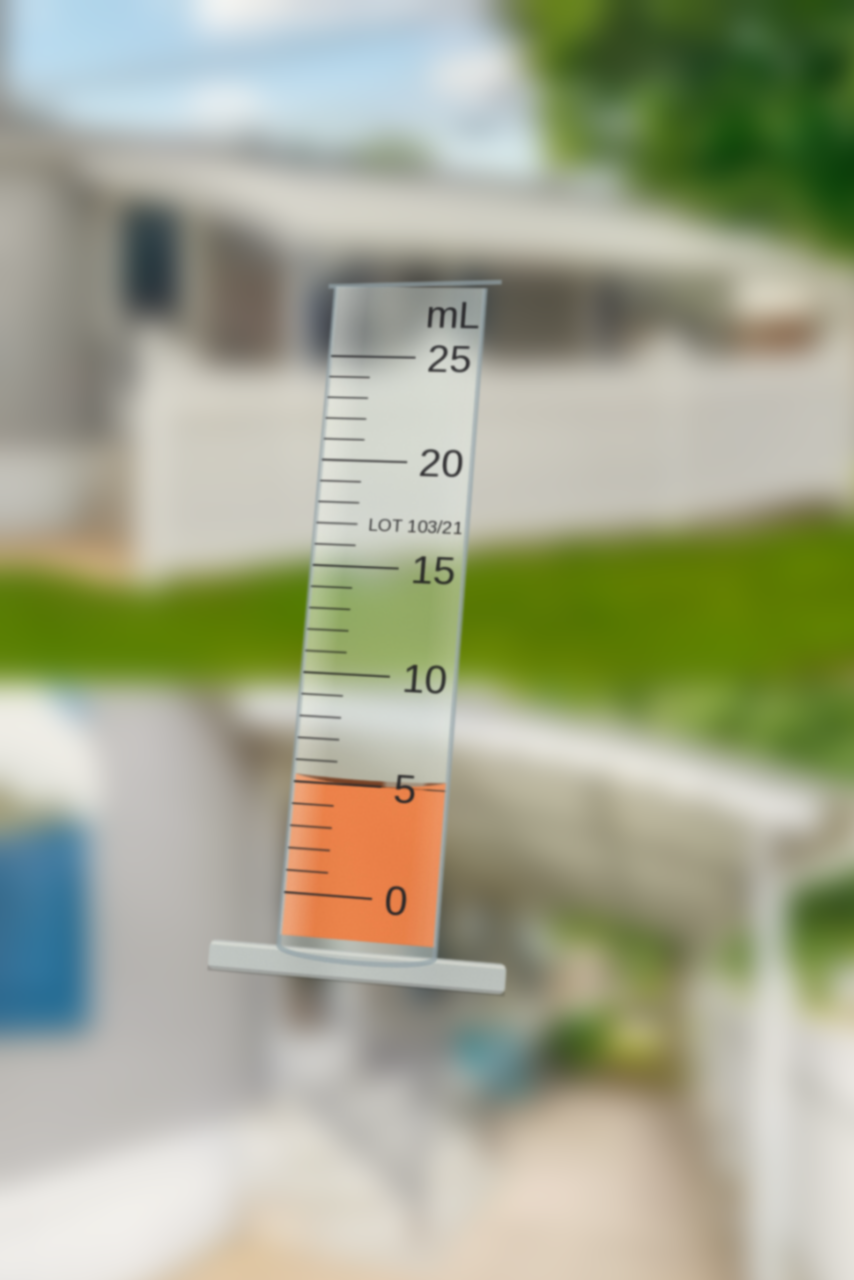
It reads 5 mL
